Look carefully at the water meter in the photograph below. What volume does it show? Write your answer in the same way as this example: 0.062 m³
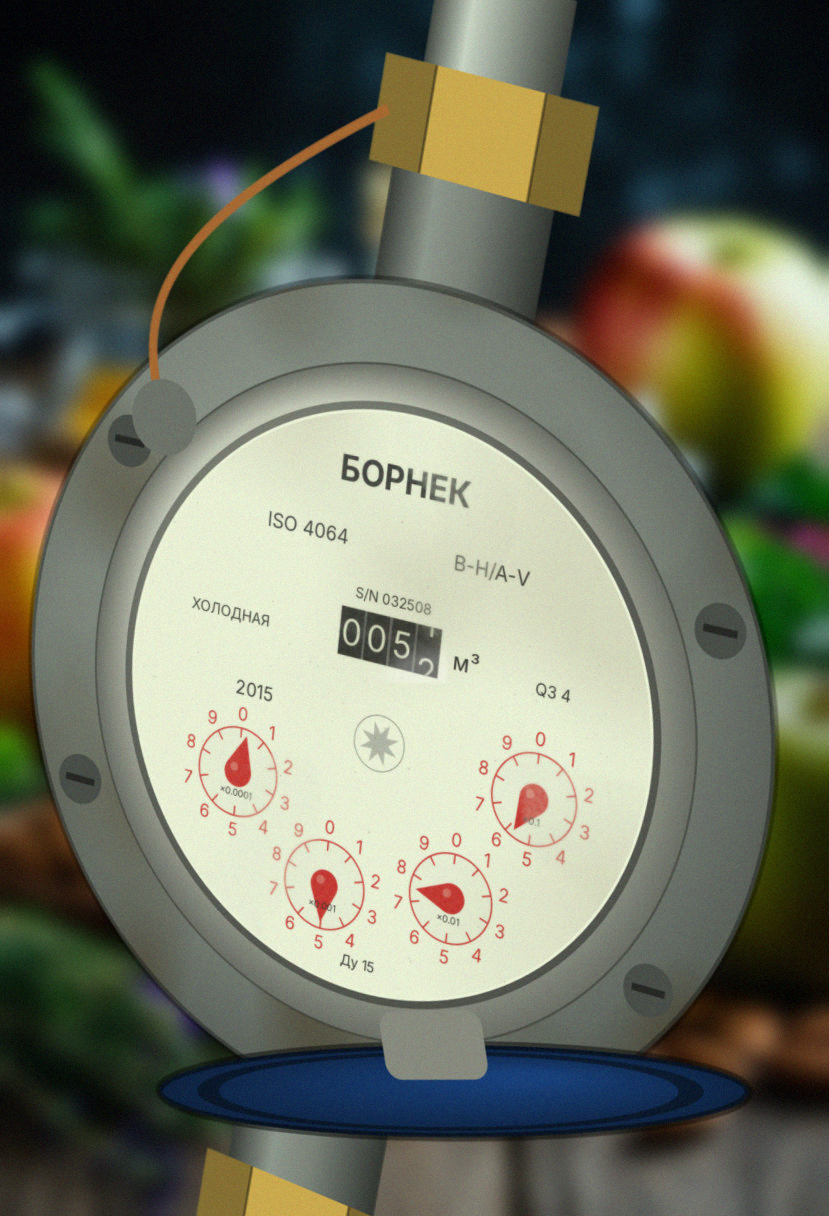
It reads 51.5750 m³
